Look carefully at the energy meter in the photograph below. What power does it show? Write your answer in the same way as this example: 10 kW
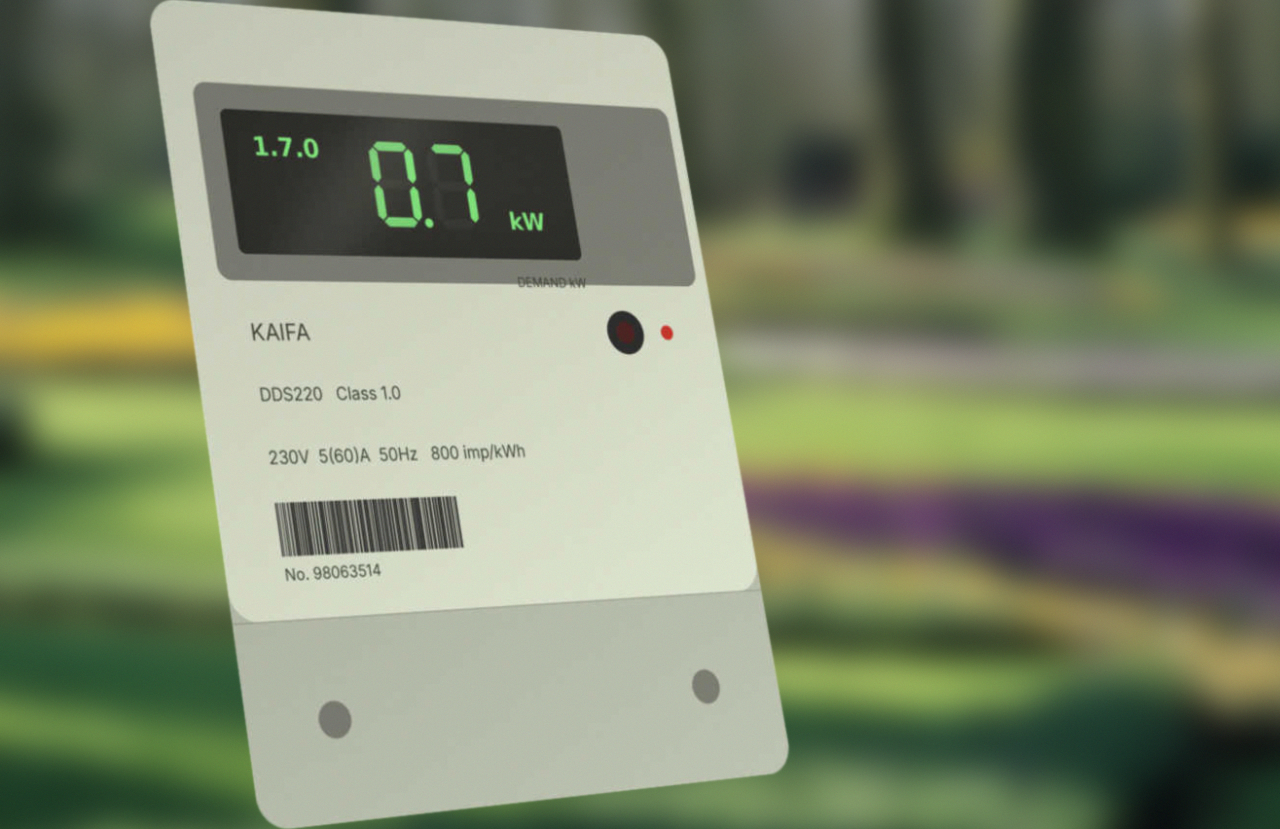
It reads 0.7 kW
